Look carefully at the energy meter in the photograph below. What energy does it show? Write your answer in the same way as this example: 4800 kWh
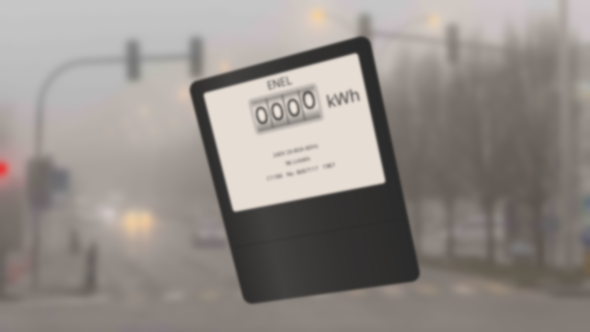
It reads 0 kWh
